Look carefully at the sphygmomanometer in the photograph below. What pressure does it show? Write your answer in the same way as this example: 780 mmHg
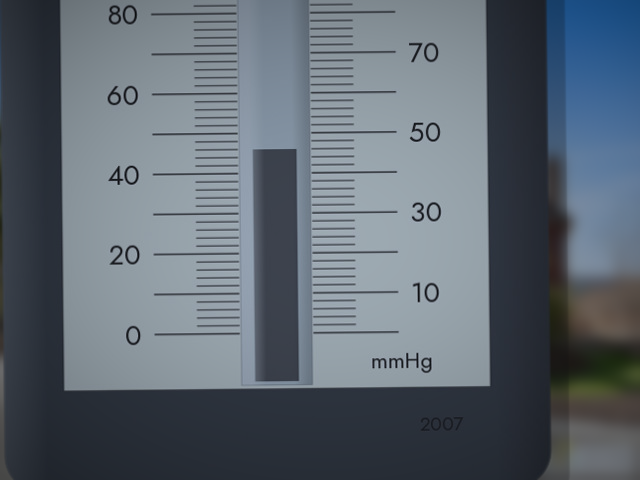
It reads 46 mmHg
